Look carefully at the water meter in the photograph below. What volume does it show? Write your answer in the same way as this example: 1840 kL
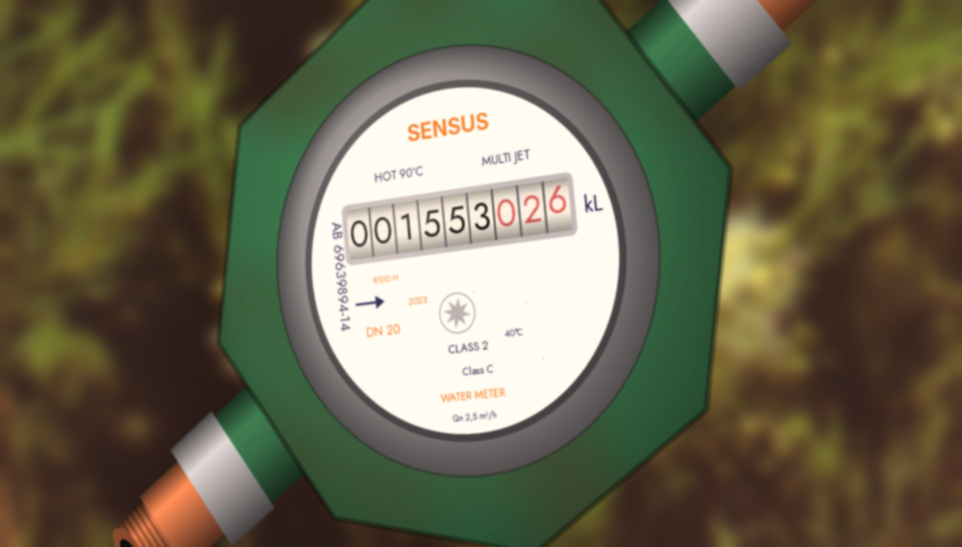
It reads 1553.026 kL
